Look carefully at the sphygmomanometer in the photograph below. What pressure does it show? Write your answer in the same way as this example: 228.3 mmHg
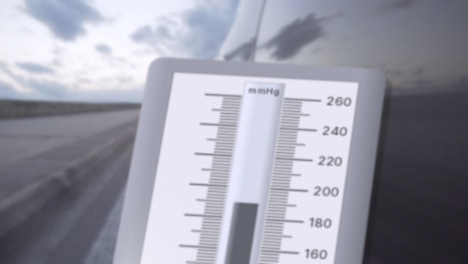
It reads 190 mmHg
